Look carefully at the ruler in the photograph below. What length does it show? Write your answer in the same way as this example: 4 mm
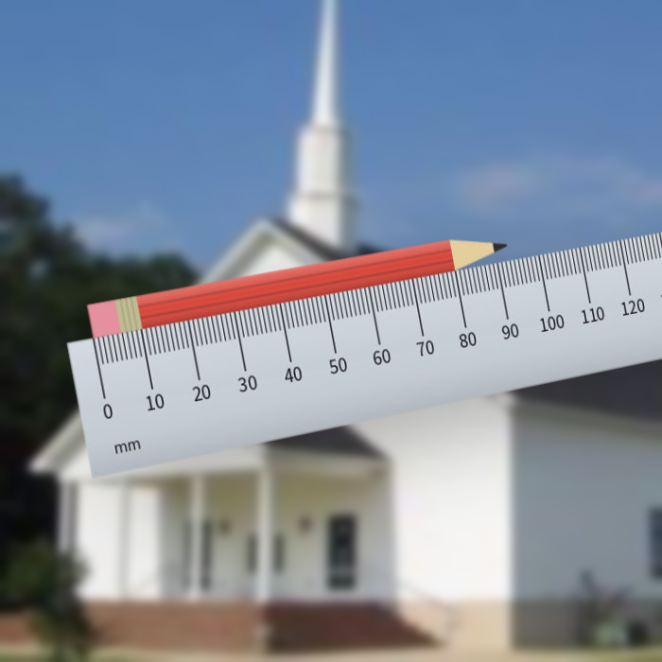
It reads 93 mm
